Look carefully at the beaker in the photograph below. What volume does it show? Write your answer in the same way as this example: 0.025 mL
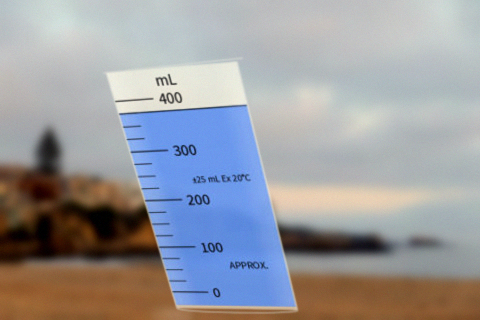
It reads 375 mL
